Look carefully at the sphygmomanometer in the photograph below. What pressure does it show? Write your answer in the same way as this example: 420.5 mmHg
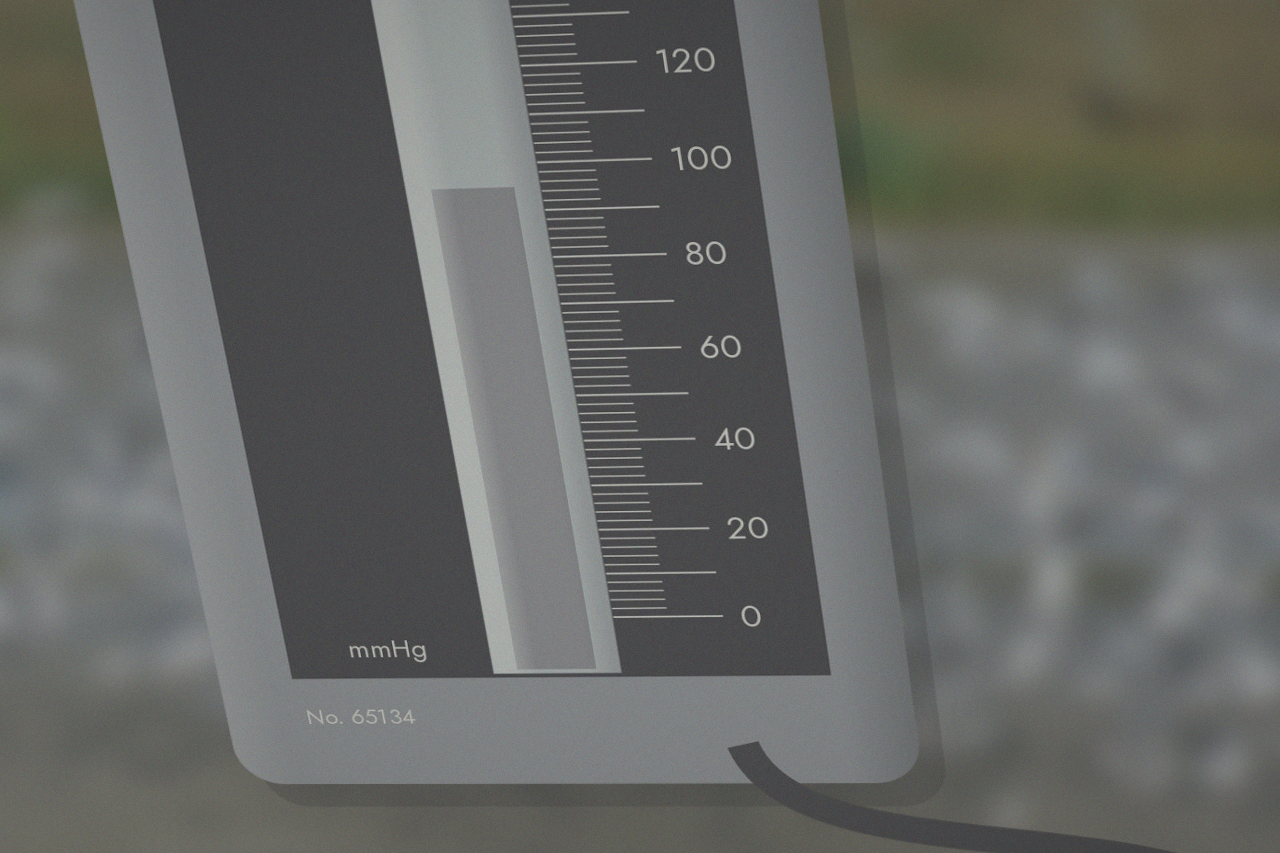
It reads 95 mmHg
